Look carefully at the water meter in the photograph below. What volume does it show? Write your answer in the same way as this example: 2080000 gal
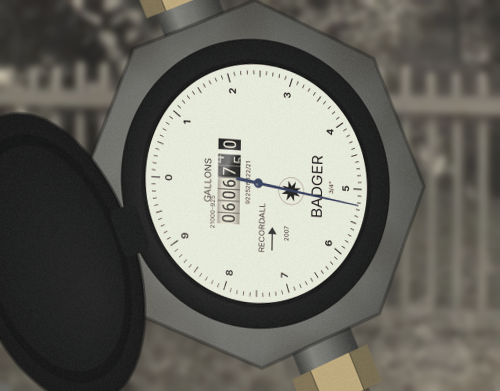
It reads 606745.2 gal
